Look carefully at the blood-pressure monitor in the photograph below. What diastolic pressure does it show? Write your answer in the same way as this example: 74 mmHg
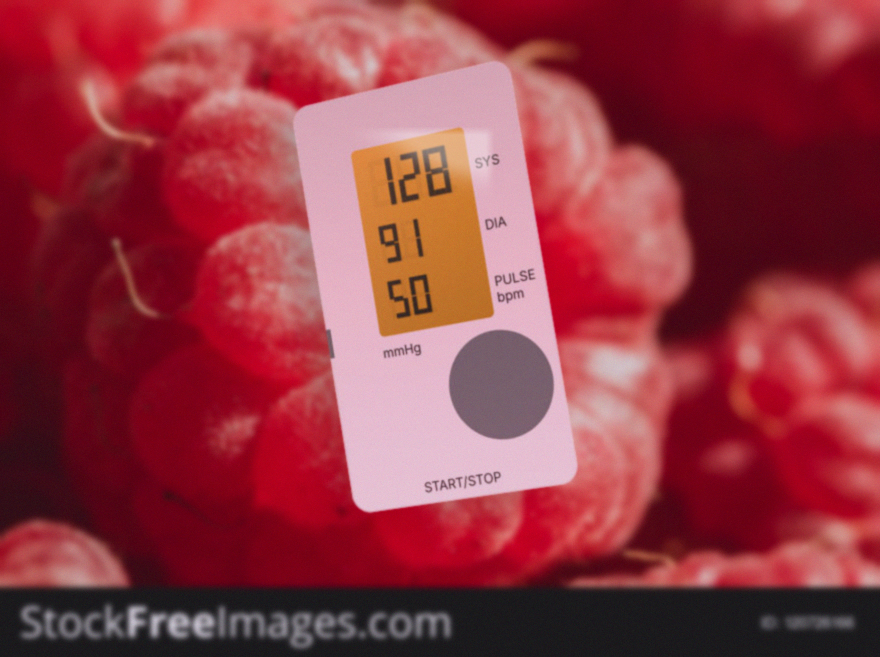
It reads 91 mmHg
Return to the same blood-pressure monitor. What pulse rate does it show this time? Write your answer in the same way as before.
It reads 50 bpm
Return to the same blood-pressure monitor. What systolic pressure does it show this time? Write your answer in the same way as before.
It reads 128 mmHg
